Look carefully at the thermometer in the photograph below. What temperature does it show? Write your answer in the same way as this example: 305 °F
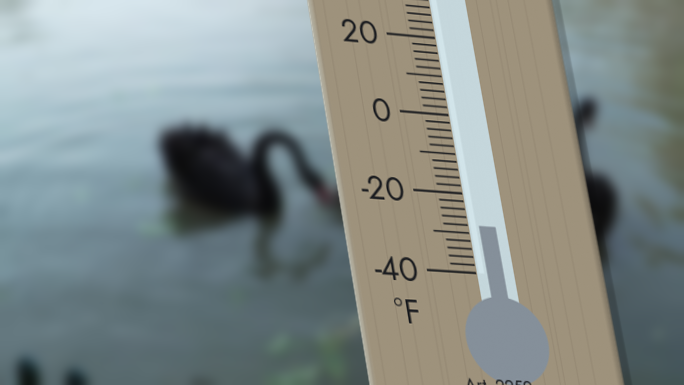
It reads -28 °F
